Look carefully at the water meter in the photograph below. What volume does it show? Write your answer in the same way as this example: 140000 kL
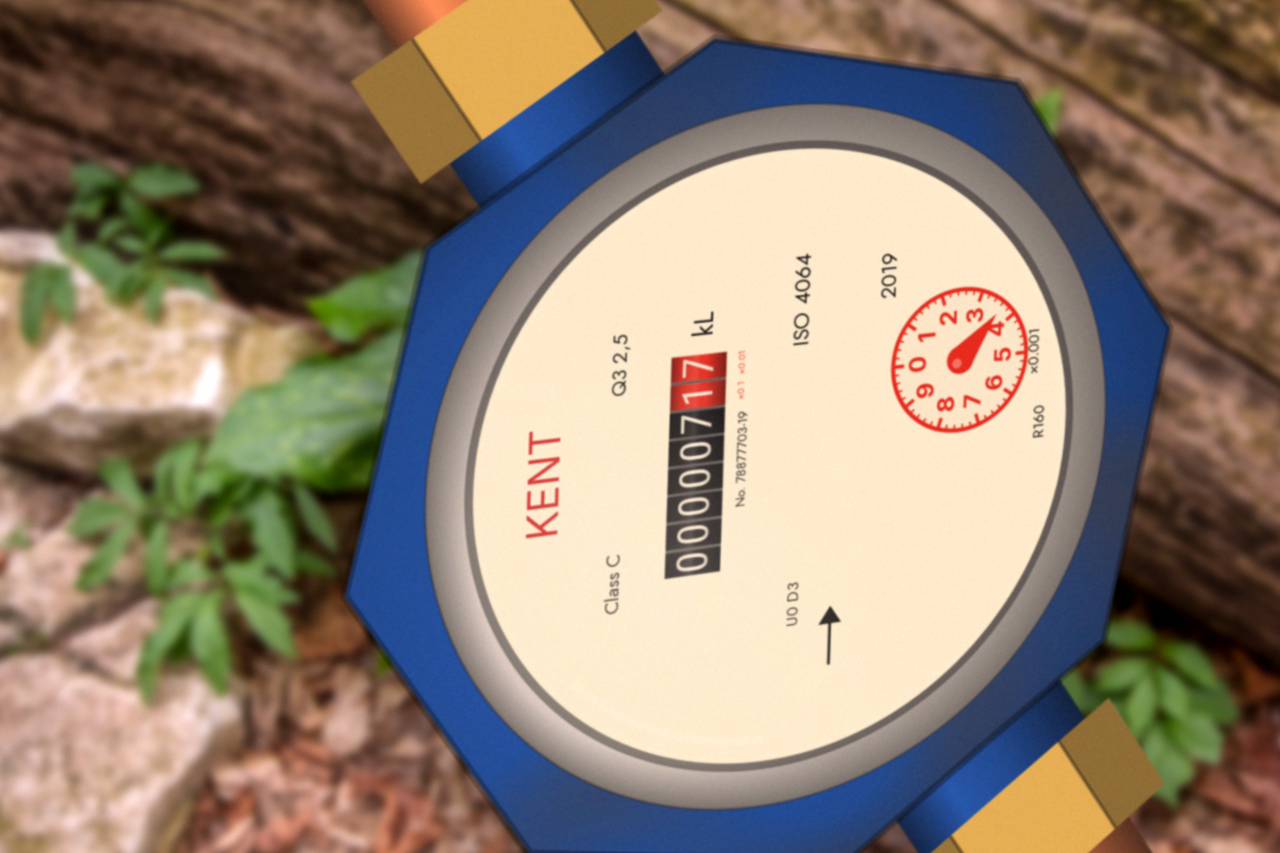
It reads 7.173 kL
